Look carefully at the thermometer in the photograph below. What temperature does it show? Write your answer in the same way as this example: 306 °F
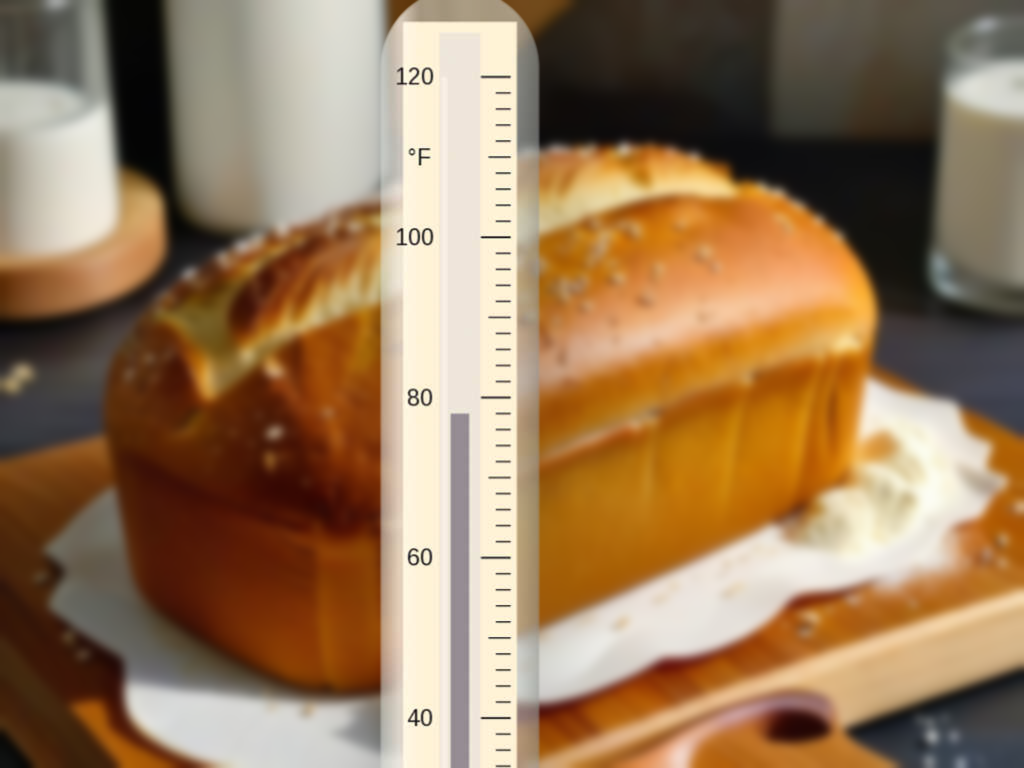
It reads 78 °F
